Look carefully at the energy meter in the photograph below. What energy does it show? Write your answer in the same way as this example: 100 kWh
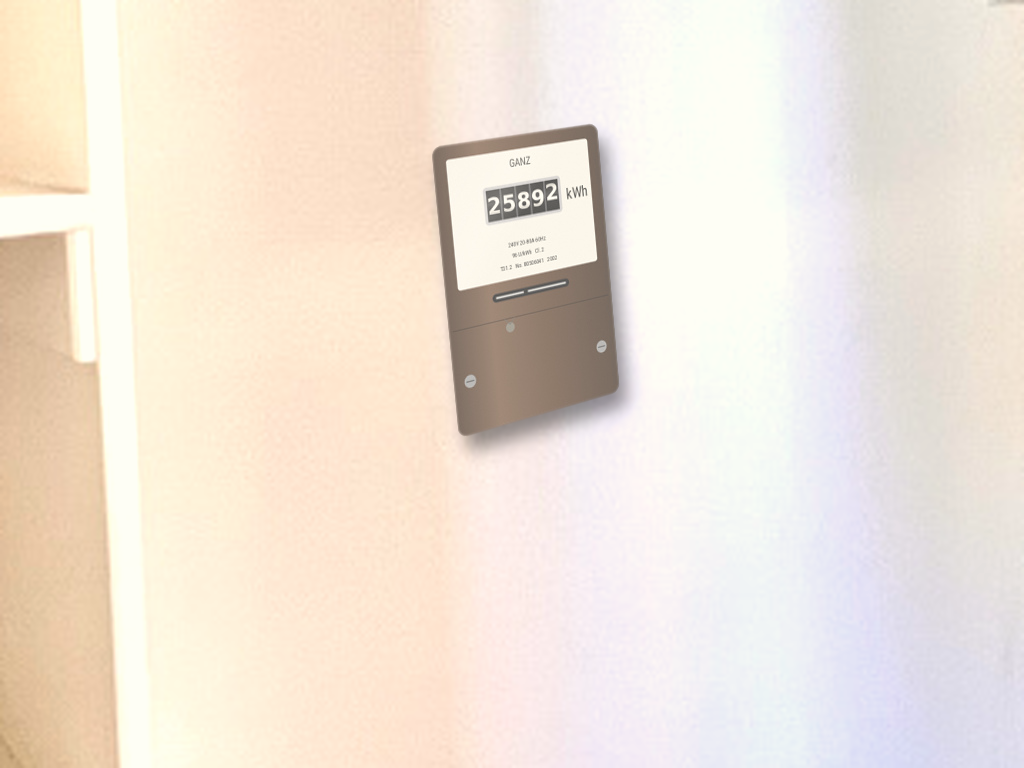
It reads 25892 kWh
